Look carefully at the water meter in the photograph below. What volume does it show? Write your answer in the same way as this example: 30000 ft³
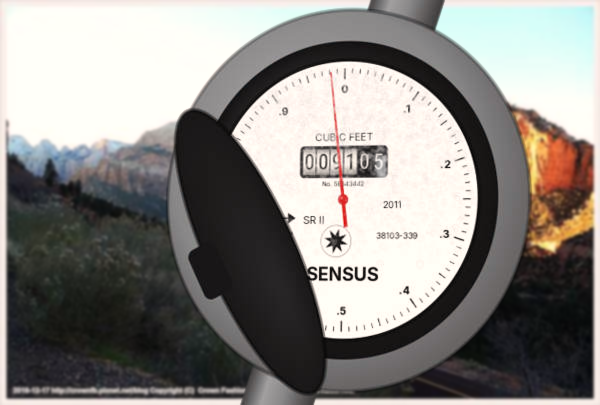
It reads 9104.98 ft³
